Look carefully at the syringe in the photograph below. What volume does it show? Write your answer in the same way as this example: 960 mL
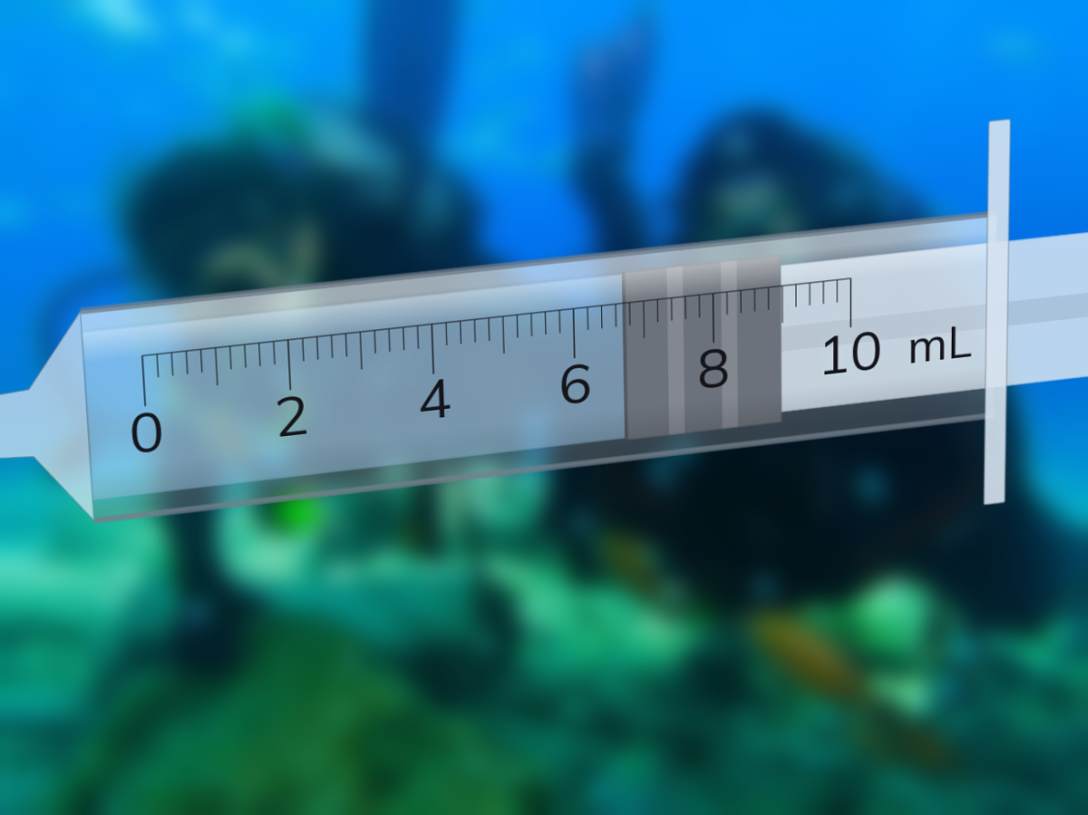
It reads 6.7 mL
